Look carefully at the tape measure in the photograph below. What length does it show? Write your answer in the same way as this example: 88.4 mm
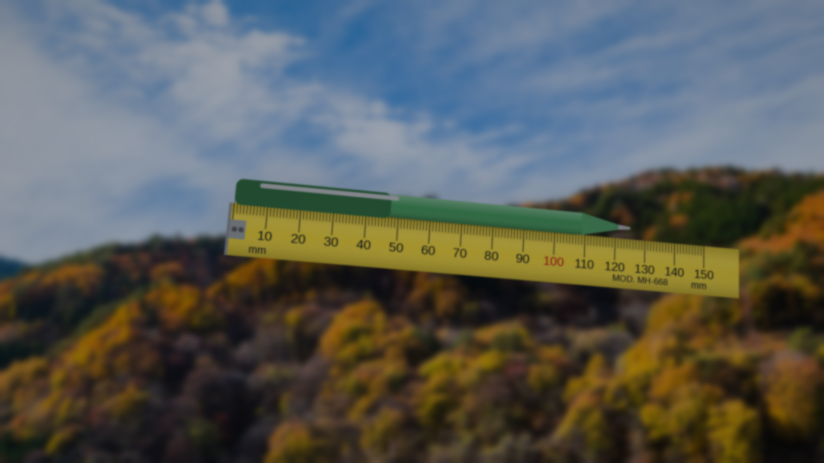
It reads 125 mm
